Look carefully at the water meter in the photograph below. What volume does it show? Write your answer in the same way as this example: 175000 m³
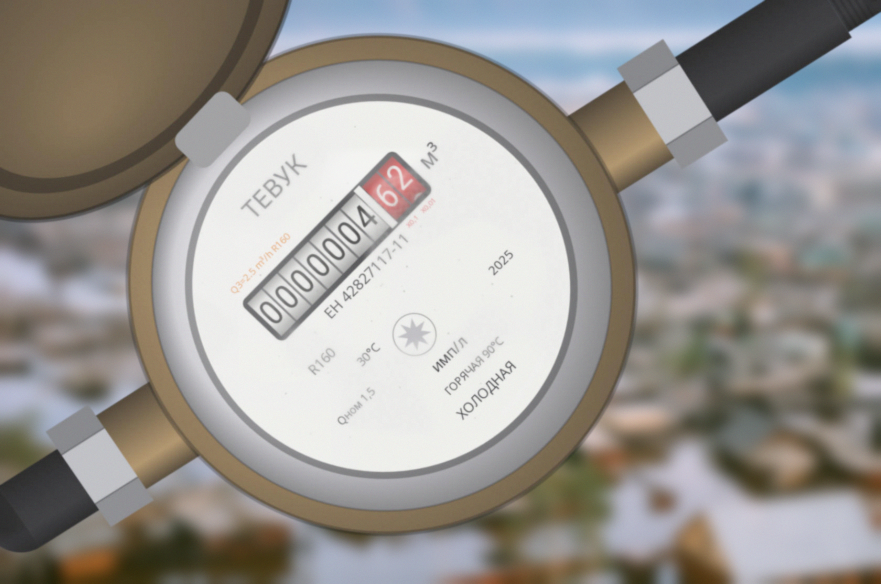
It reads 4.62 m³
